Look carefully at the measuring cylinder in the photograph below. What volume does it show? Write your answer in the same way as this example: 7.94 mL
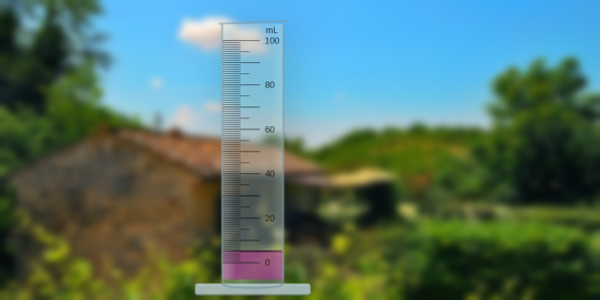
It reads 5 mL
